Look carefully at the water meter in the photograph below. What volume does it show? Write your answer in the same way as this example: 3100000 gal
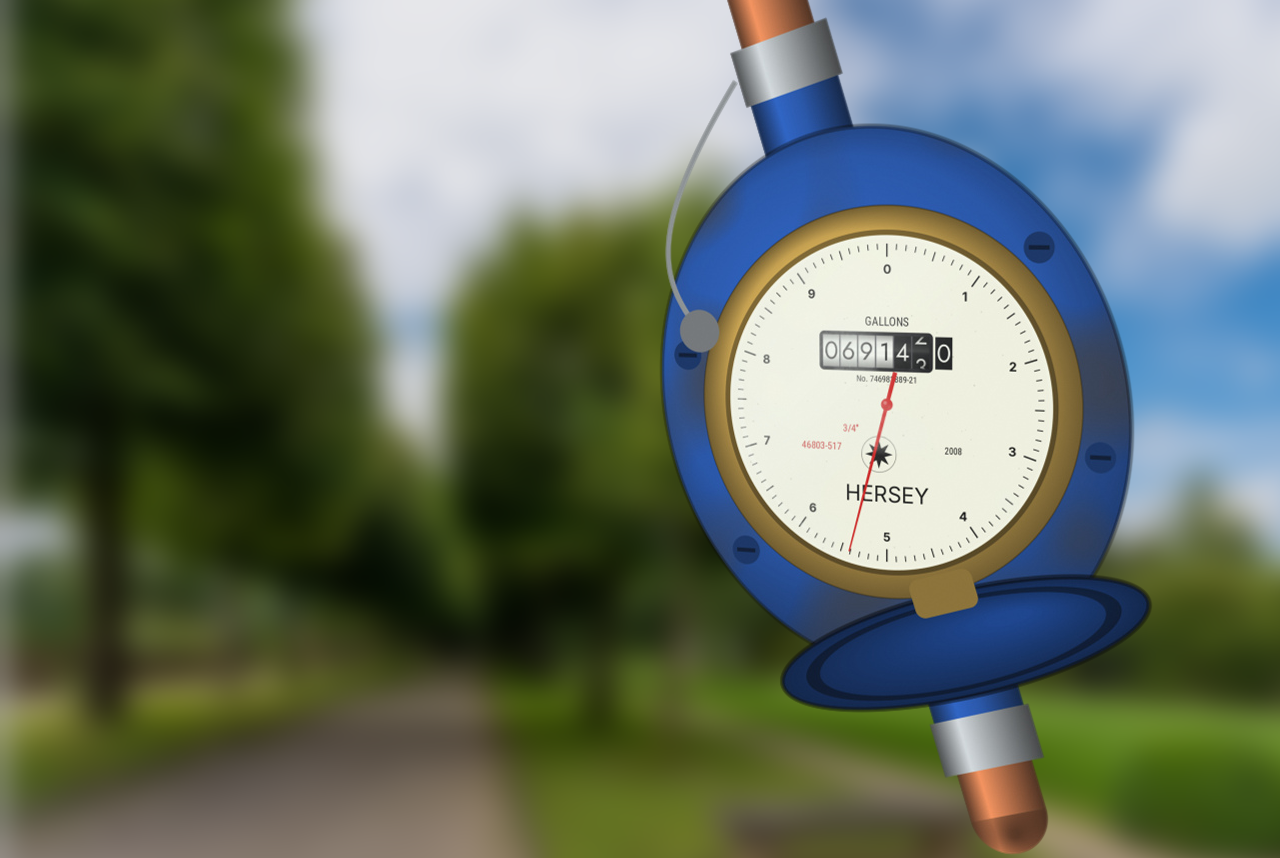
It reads 691425.4 gal
